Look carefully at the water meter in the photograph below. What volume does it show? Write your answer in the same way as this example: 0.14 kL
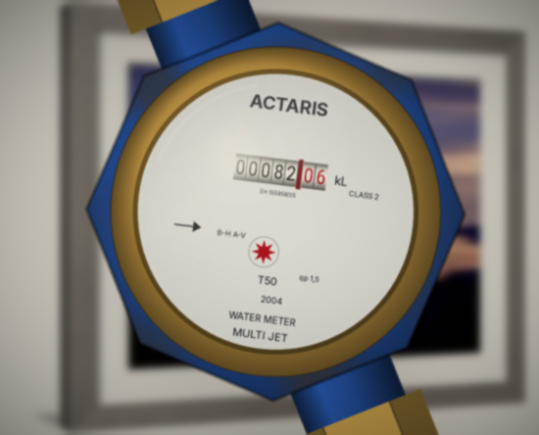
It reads 82.06 kL
